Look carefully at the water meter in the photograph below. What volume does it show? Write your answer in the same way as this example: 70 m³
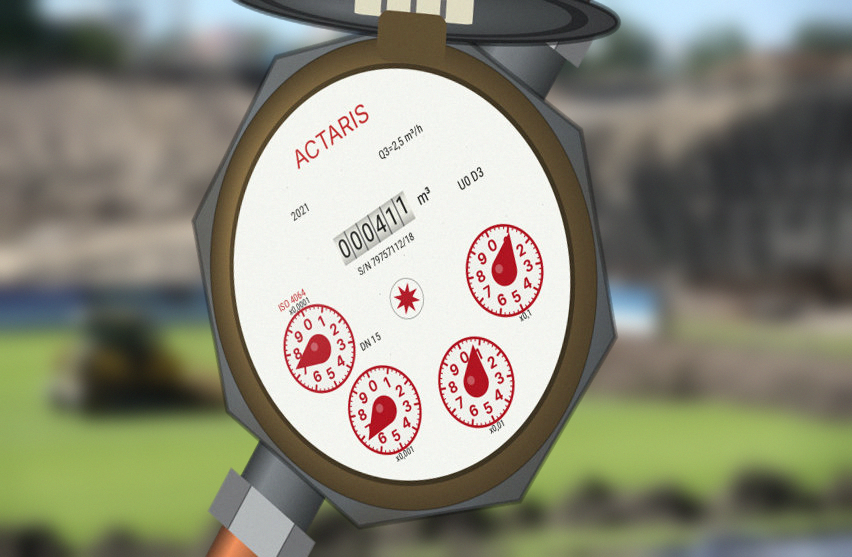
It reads 411.1067 m³
